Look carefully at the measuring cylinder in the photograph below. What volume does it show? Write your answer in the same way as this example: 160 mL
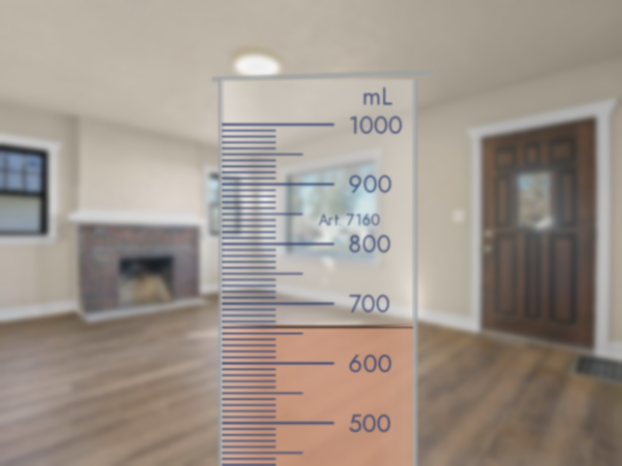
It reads 660 mL
